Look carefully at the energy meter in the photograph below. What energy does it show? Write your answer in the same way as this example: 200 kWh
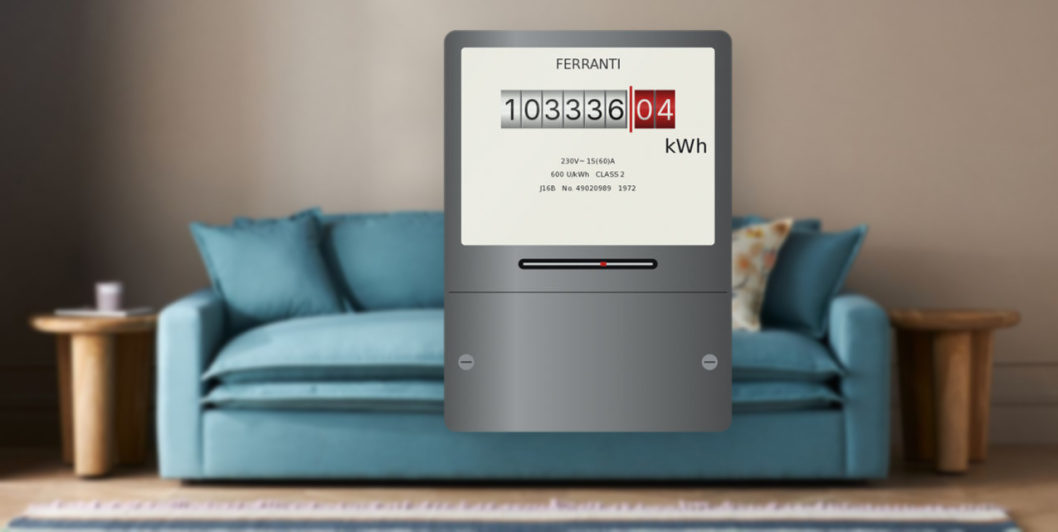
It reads 103336.04 kWh
